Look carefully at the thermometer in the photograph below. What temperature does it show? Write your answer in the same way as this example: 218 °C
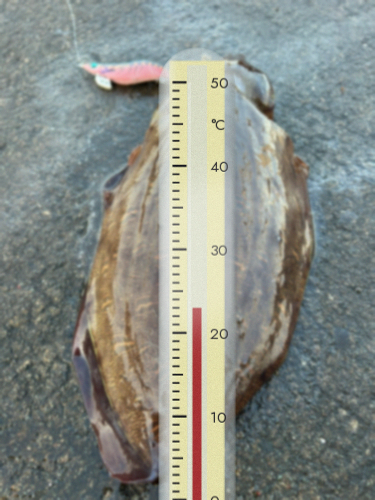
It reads 23 °C
